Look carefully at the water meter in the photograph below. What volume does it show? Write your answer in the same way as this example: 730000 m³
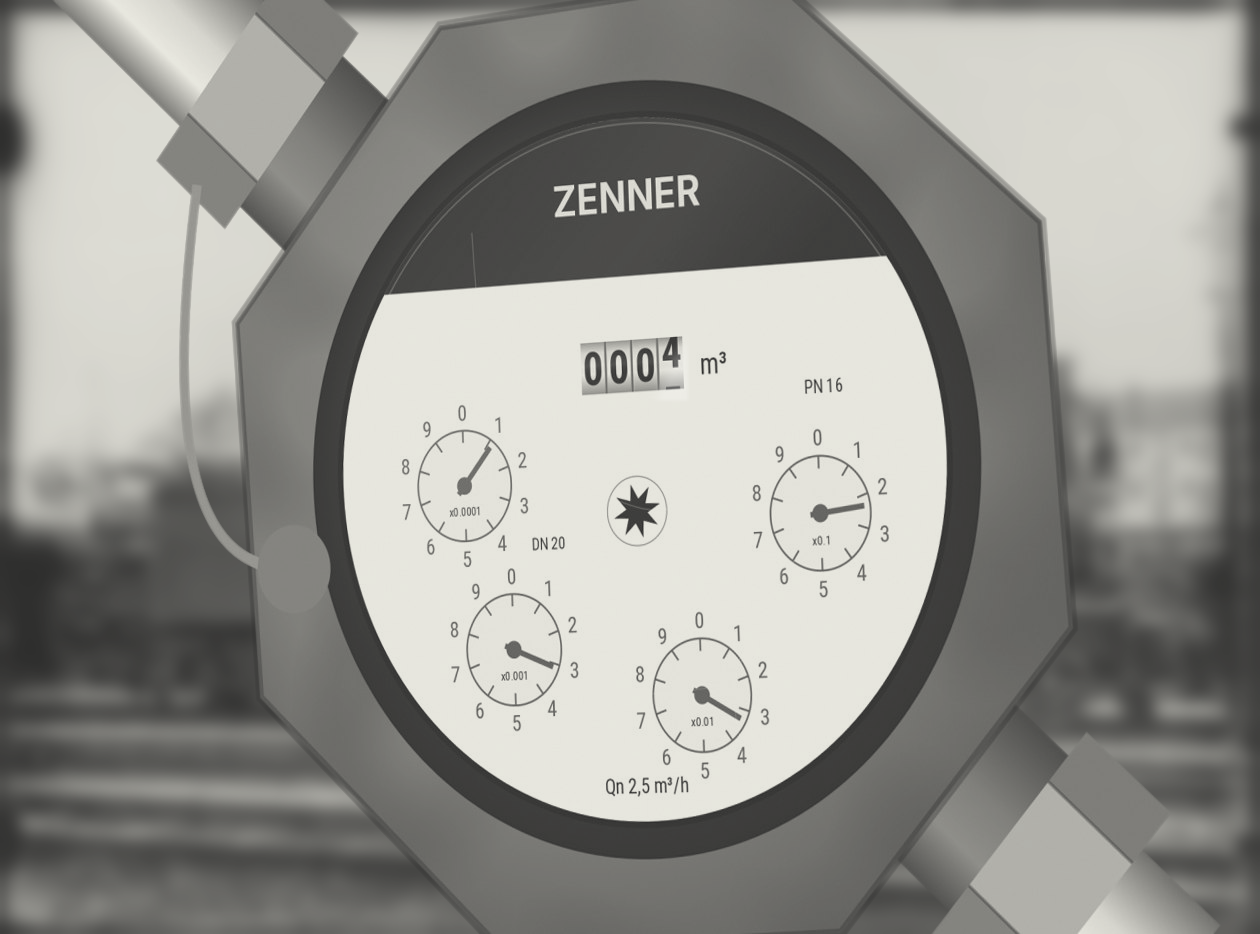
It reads 4.2331 m³
